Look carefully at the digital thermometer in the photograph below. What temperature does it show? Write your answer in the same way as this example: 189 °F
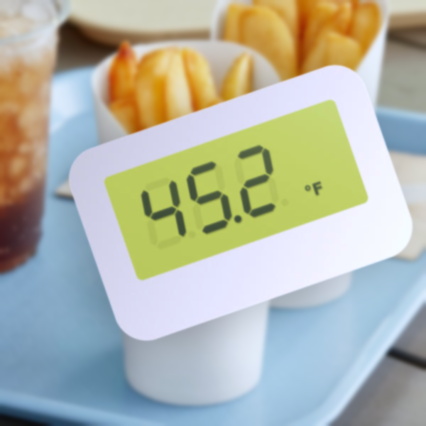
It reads 45.2 °F
